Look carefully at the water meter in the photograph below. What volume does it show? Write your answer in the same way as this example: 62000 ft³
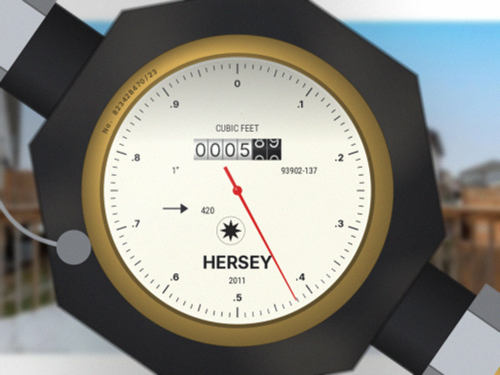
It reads 589.42 ft³
